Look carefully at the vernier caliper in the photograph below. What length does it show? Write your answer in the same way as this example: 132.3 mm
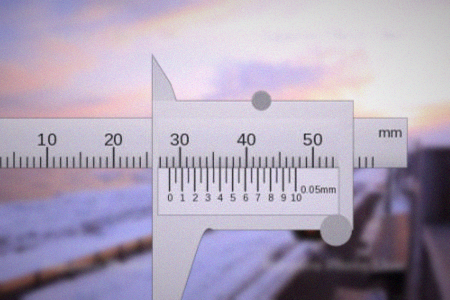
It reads 28.4 mm
